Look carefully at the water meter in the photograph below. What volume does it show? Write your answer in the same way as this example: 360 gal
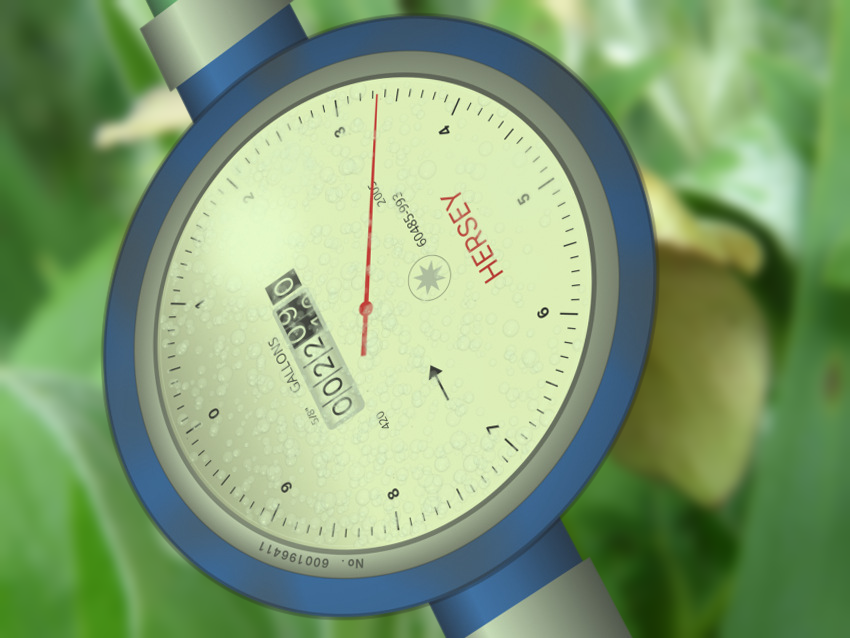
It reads 22093.3 gal
